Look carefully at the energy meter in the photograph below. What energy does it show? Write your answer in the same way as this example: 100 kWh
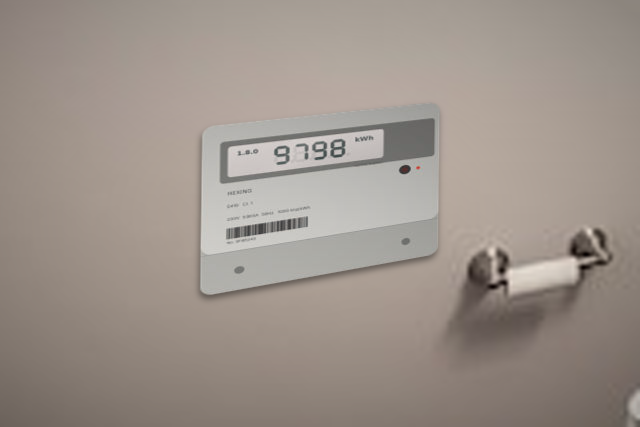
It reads 9798 kWh
